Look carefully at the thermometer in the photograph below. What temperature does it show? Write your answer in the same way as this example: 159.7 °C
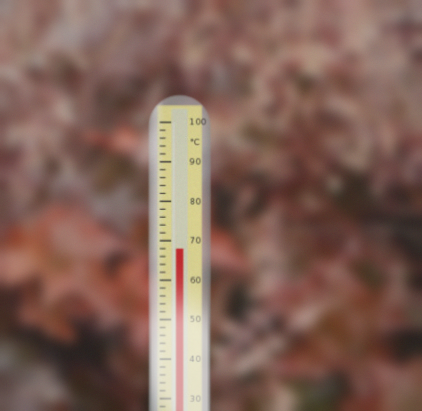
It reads 68 °C
